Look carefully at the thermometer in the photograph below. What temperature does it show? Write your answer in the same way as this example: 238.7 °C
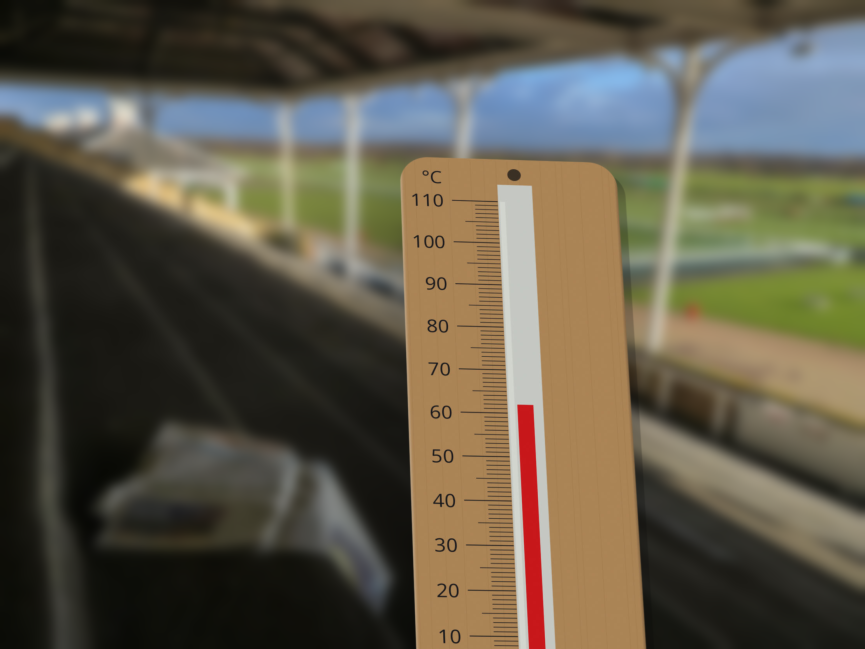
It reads 62 °C
